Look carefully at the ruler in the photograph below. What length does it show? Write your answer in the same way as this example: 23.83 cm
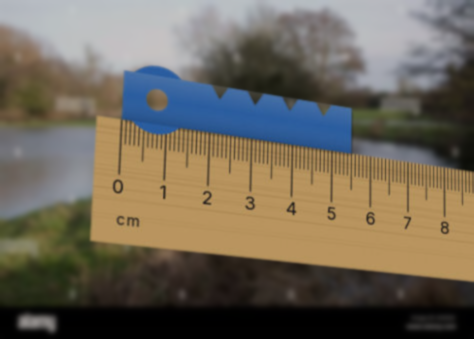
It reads 5.5 cm
